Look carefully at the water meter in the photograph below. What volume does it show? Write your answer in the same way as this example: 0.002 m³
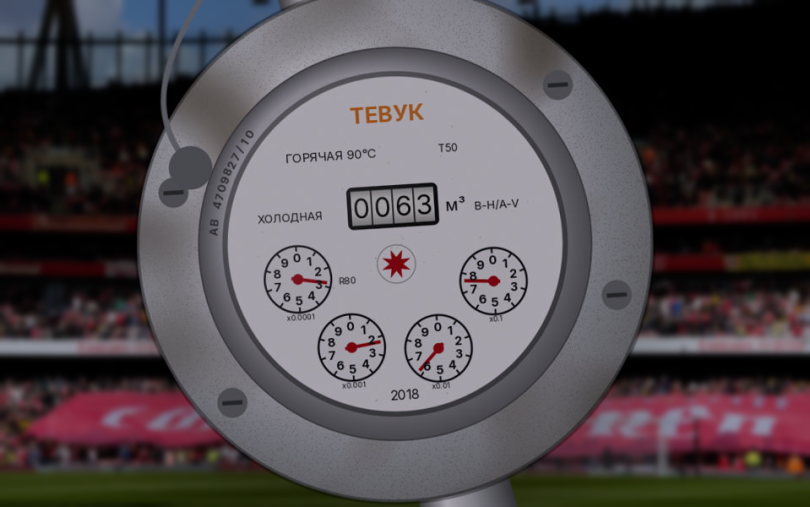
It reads 63.7622 m³
